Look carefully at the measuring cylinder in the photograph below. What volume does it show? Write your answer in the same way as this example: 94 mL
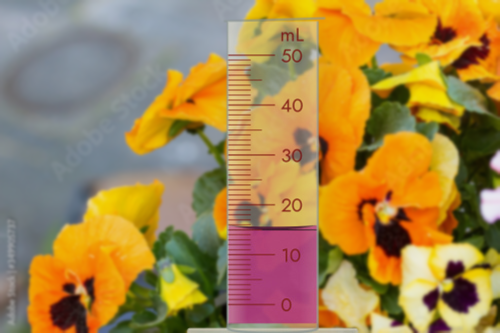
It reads 15 mL
